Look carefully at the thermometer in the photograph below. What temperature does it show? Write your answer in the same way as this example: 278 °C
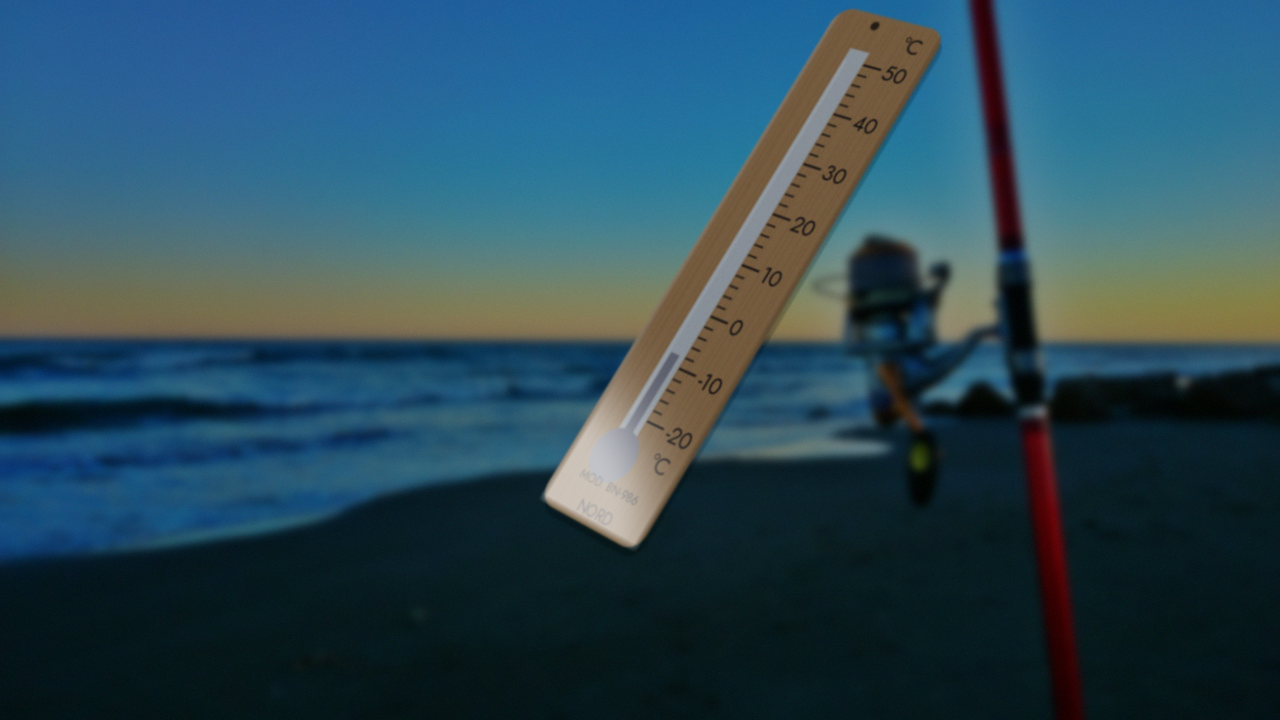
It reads -8 °C
